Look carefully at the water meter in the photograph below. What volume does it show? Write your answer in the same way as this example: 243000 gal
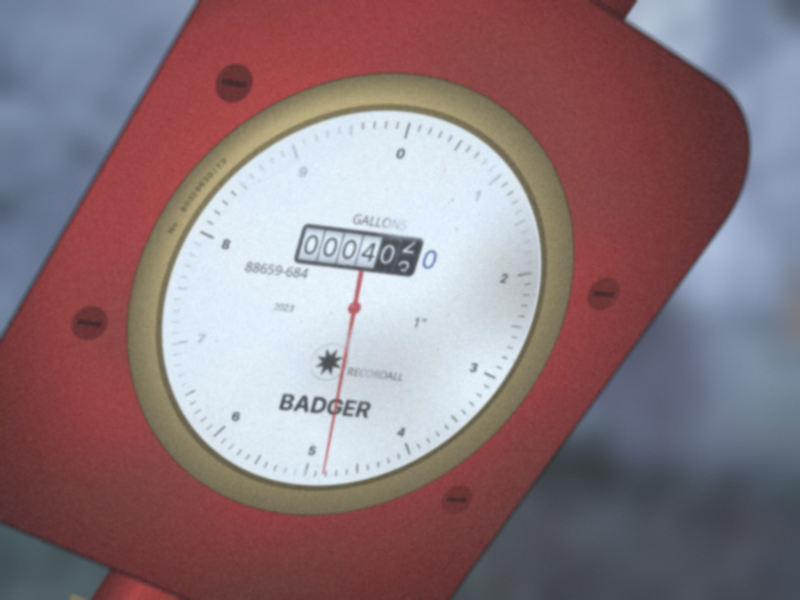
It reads 4024.8 gal
